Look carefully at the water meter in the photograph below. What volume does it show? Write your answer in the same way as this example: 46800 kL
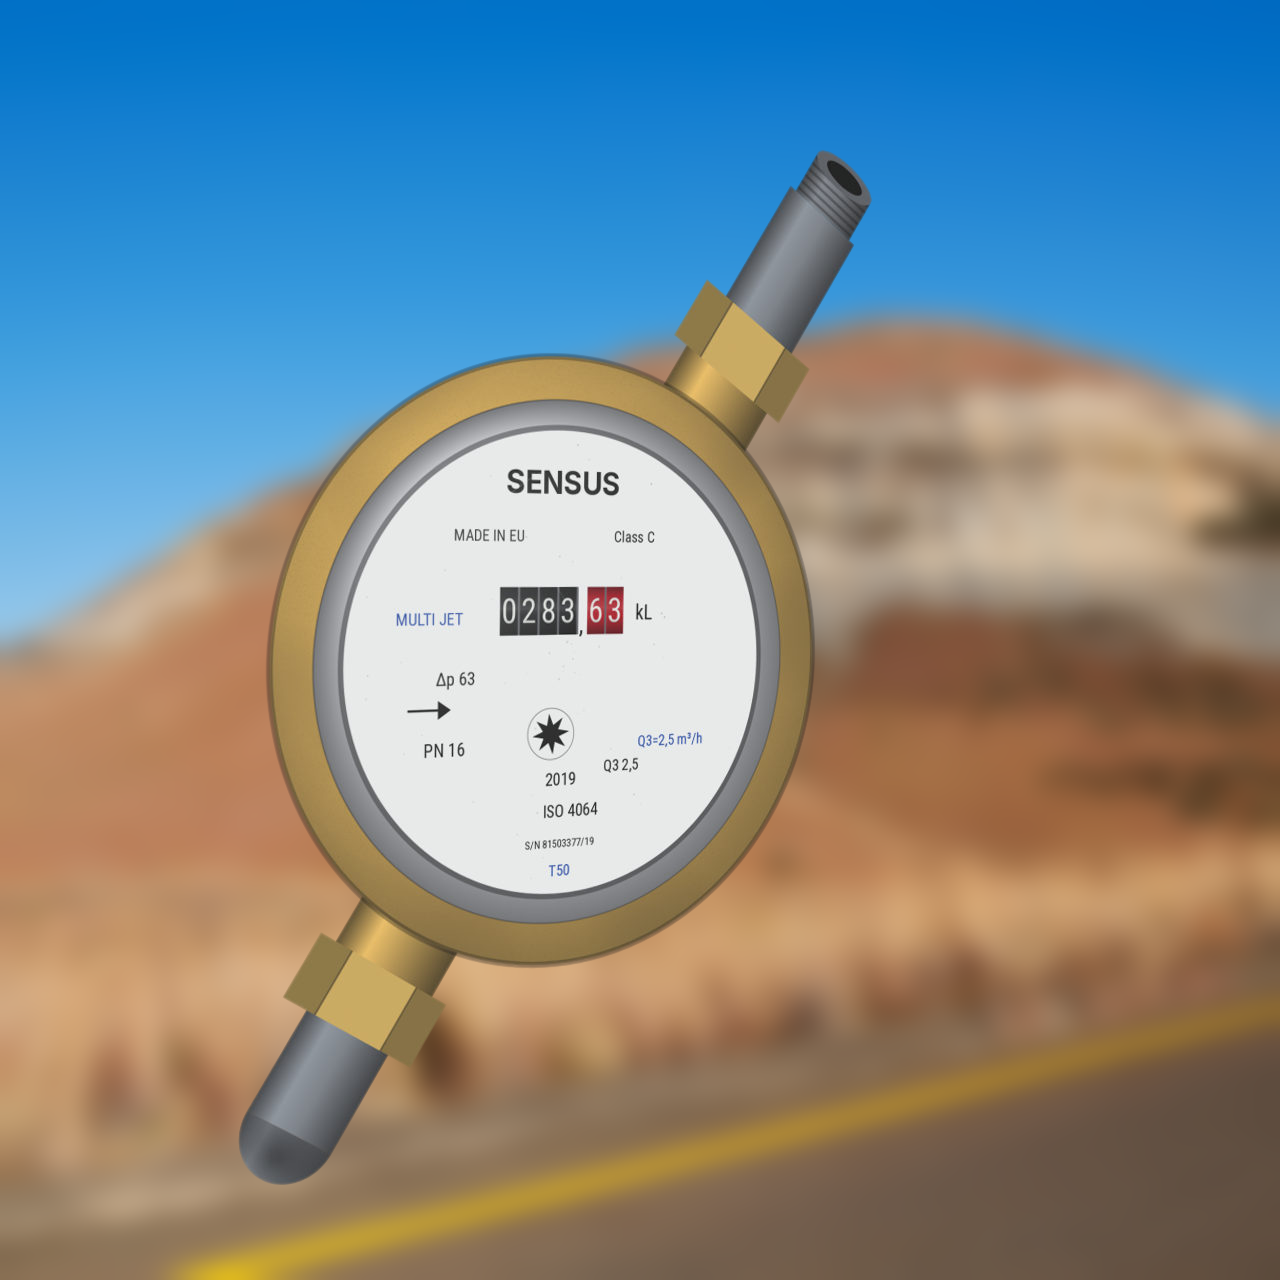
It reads 283.63 kL
